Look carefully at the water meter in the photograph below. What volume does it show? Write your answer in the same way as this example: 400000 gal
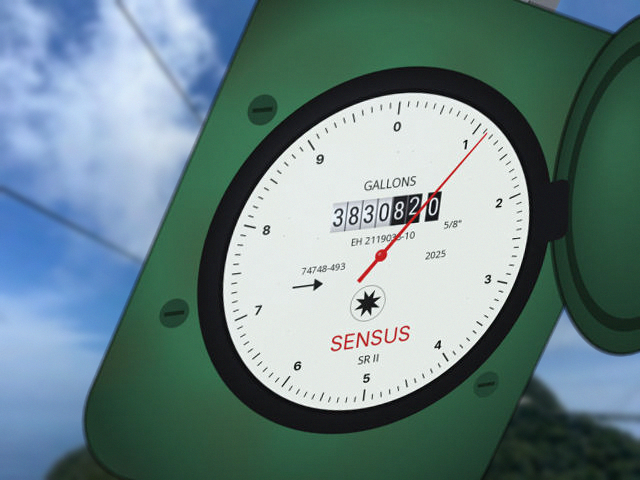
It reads 3830821.1 gal
